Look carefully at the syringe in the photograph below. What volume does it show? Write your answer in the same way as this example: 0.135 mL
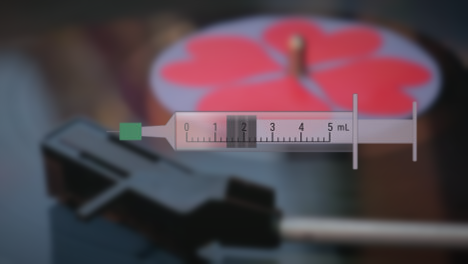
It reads 1.4 mL
